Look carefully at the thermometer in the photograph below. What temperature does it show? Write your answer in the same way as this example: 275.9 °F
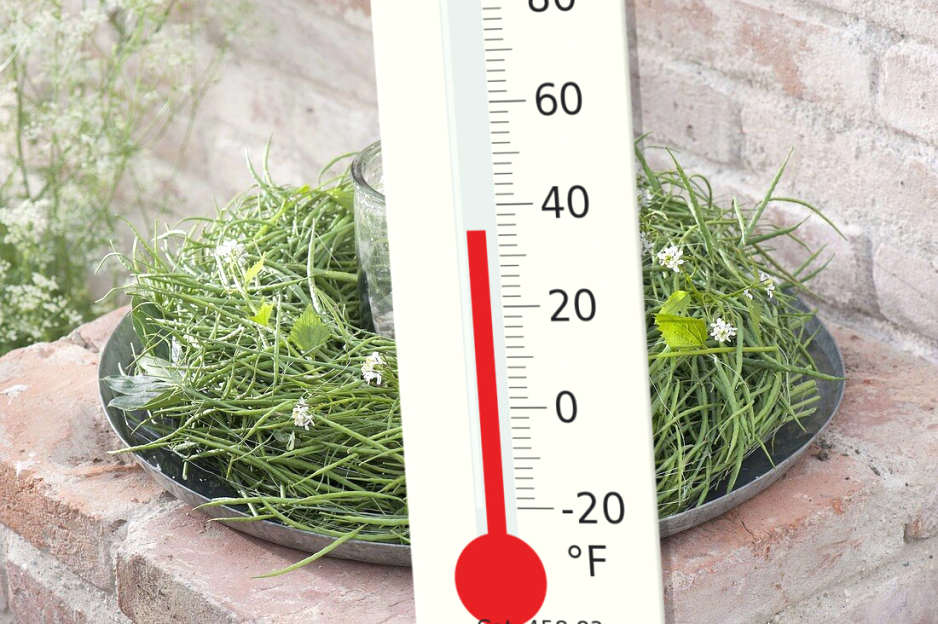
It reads 35 °F
